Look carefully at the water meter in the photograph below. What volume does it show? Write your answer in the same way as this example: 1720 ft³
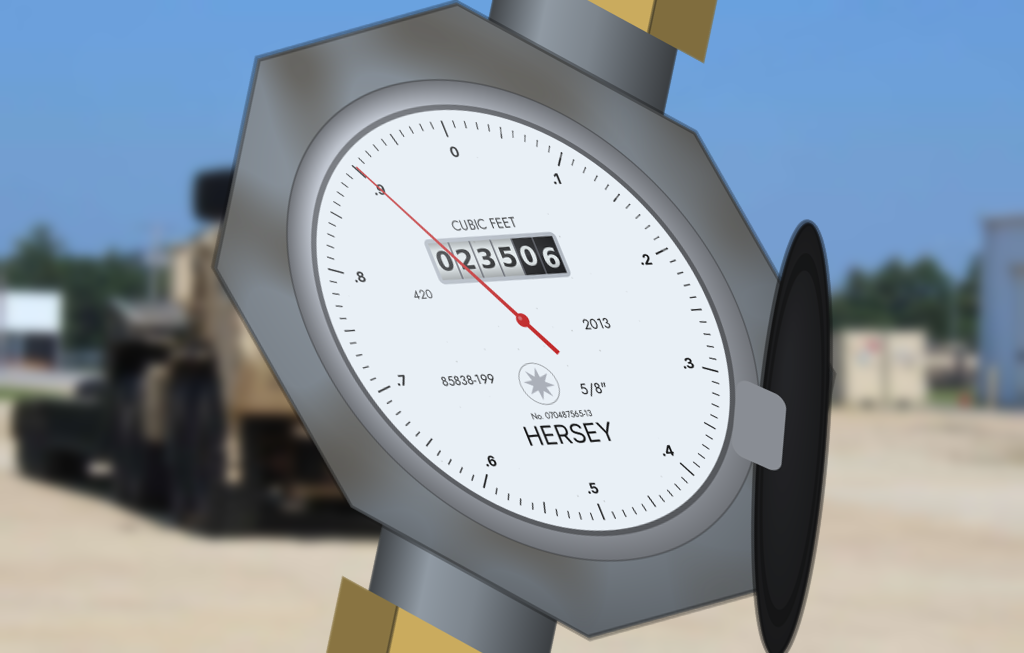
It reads 23505.90 ft³
